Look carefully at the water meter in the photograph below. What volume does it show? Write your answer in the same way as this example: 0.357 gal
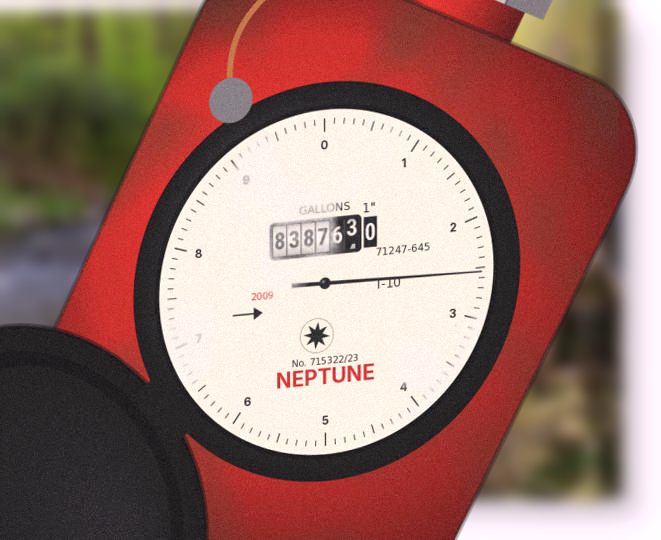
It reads 8387632.5 gal
